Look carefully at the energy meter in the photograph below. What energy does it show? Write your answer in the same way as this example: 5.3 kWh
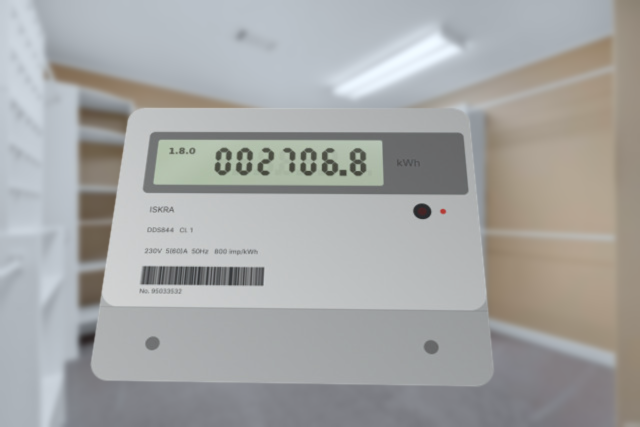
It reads 2706.8 kWh
